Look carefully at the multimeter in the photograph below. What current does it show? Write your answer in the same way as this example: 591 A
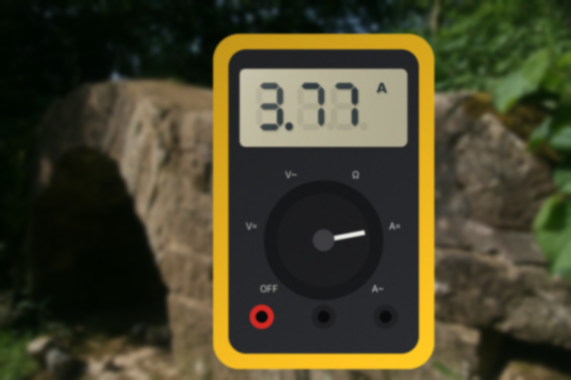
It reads 3.77 A
